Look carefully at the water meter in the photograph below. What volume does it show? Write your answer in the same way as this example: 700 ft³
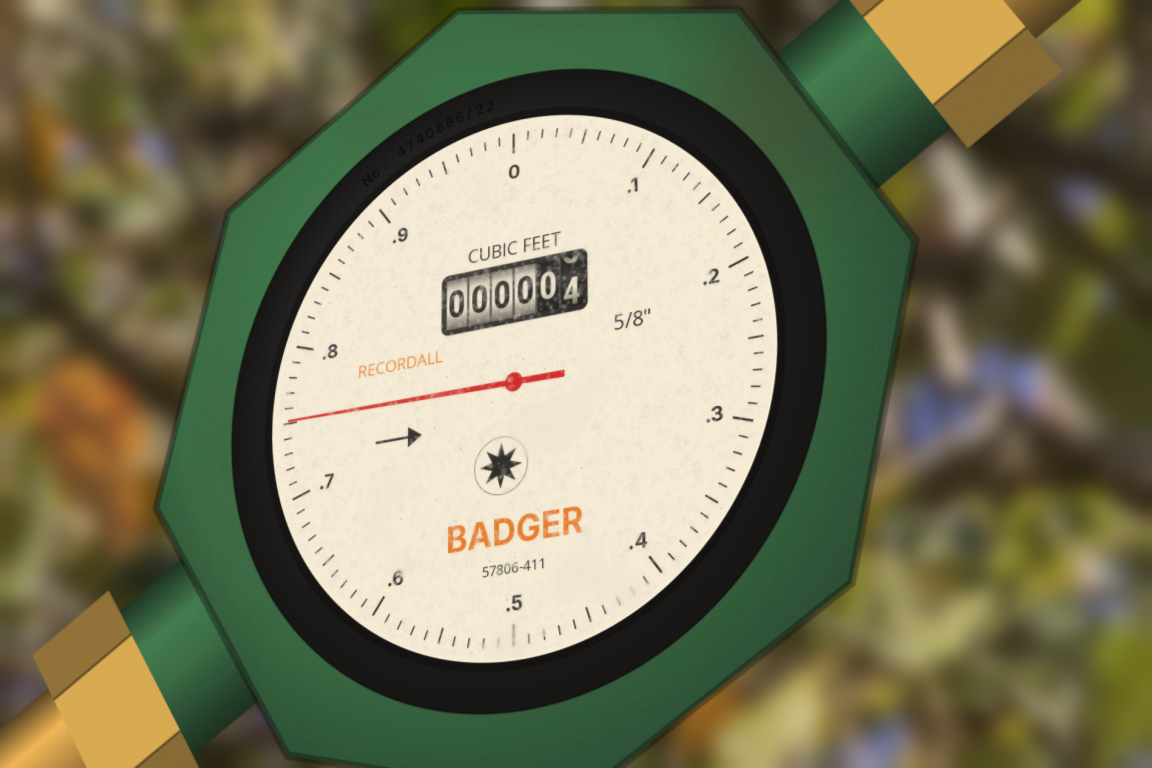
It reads 3.75 ft³
